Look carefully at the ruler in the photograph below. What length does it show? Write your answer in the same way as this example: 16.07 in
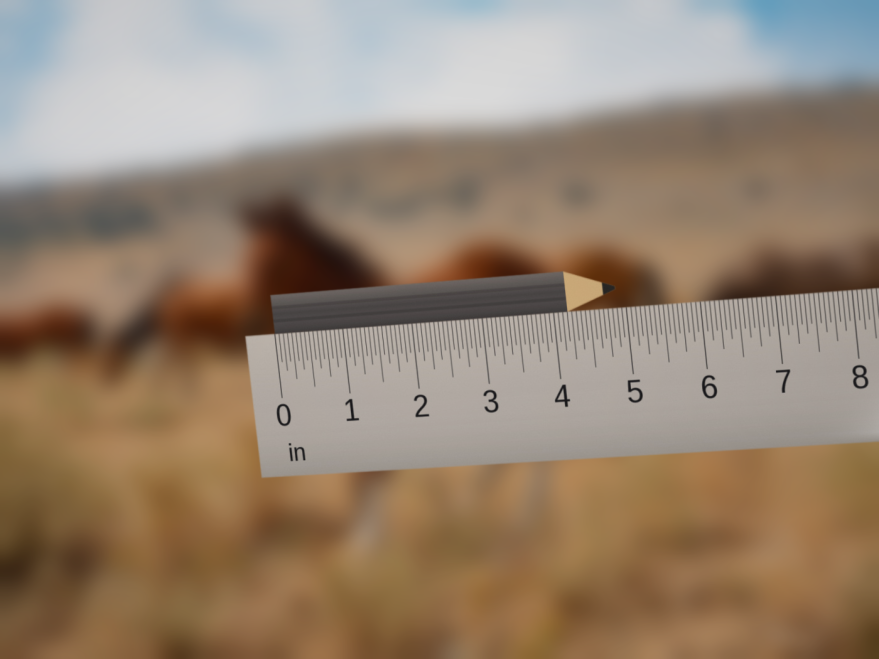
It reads 4.875 in
